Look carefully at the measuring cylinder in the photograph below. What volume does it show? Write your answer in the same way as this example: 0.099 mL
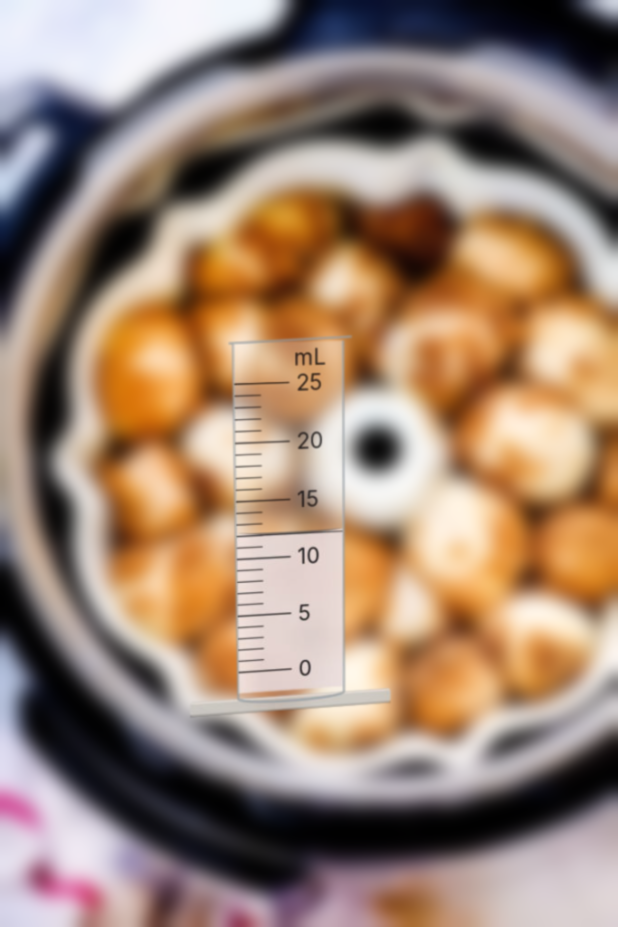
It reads 12 mL
